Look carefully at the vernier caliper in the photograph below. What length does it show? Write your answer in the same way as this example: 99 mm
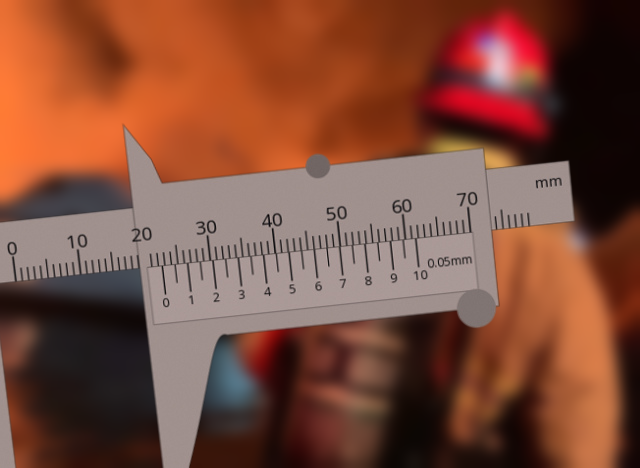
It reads 22.6 mm
